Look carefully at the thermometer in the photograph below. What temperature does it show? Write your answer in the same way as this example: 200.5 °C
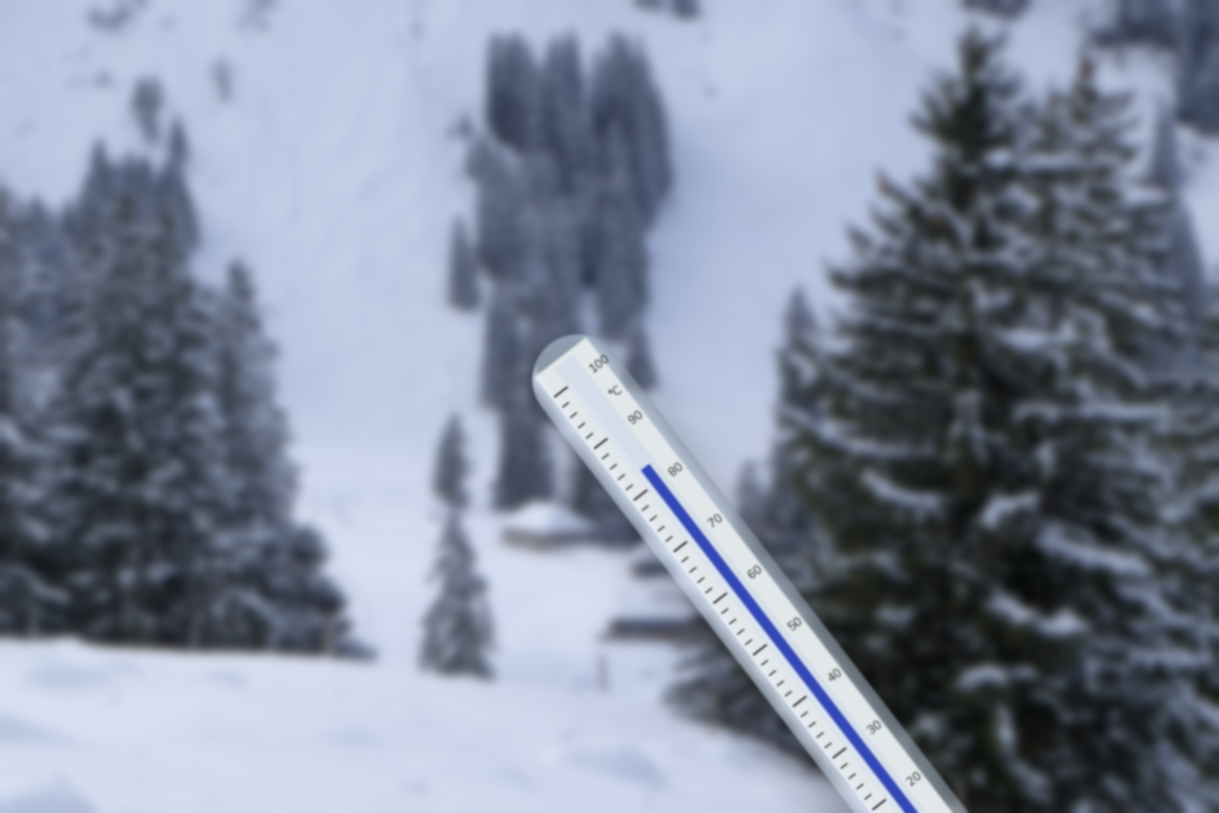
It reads 83 °C
